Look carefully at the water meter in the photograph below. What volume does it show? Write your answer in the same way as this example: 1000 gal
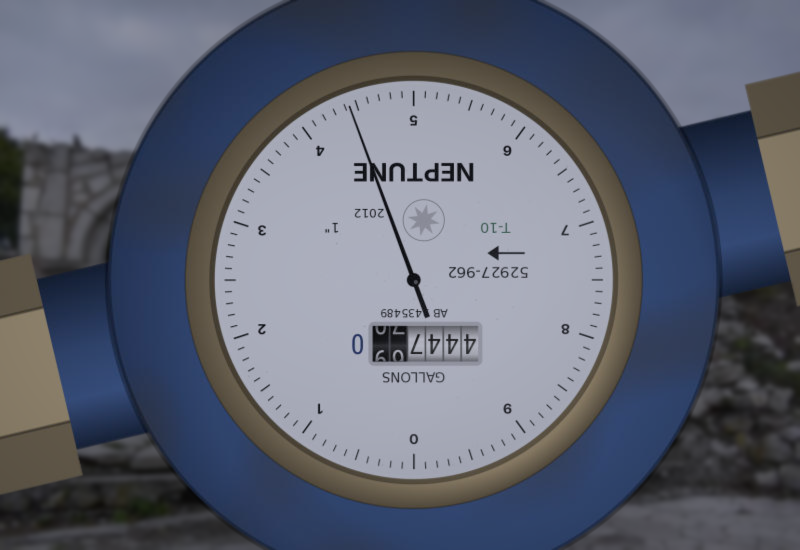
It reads 4447694.4 gal
